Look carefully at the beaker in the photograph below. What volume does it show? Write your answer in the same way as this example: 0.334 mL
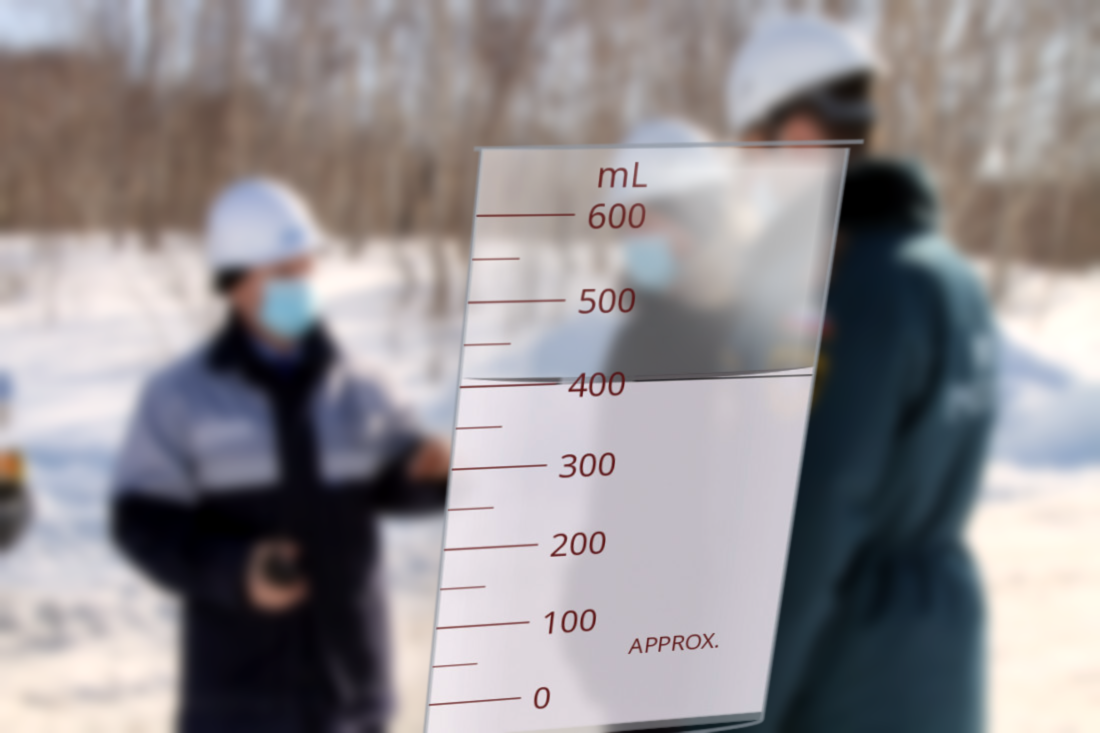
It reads 400 mL
